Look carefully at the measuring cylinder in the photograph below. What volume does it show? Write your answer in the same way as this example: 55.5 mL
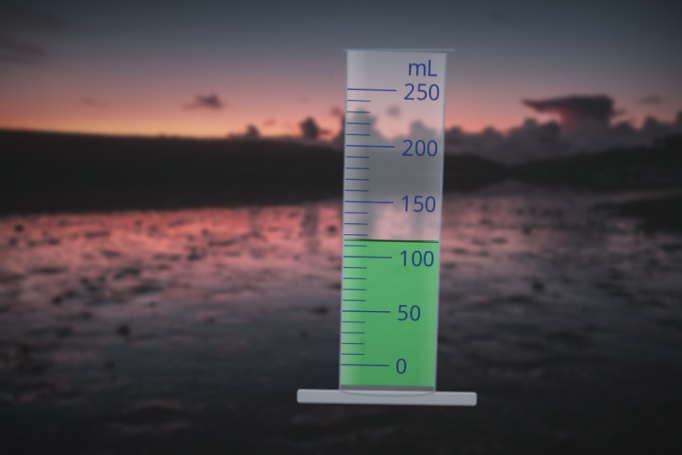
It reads 115 mL
